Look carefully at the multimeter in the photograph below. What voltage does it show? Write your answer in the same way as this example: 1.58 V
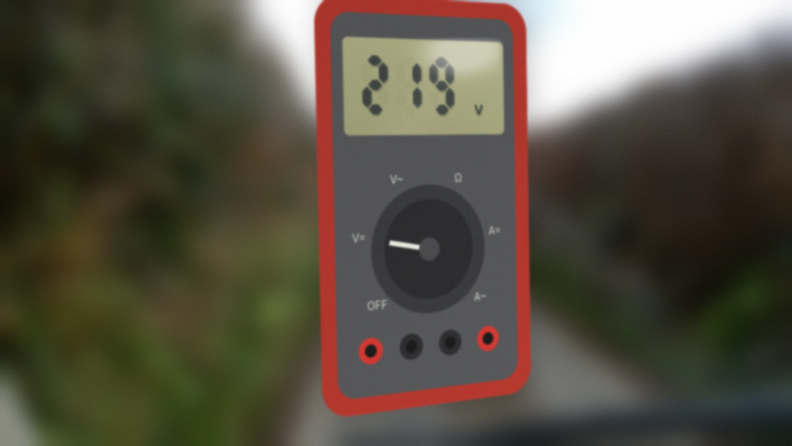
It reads 219 V
